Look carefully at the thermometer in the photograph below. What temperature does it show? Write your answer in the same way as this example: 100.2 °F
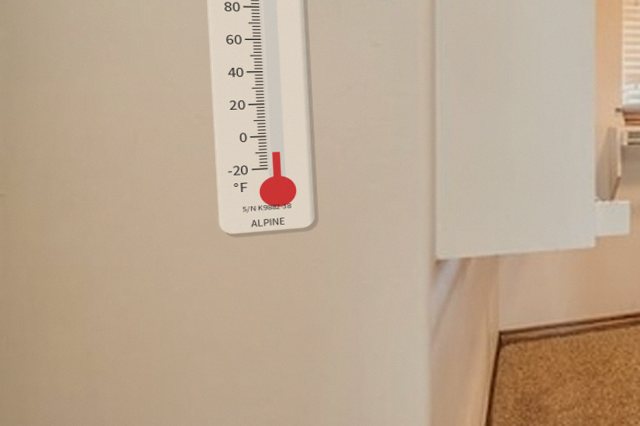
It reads -10 °F
